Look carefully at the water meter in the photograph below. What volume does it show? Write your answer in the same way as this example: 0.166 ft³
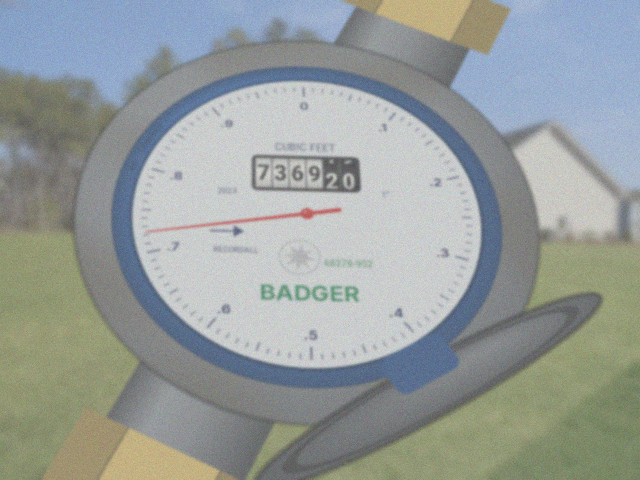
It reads 736919.72 ft³
